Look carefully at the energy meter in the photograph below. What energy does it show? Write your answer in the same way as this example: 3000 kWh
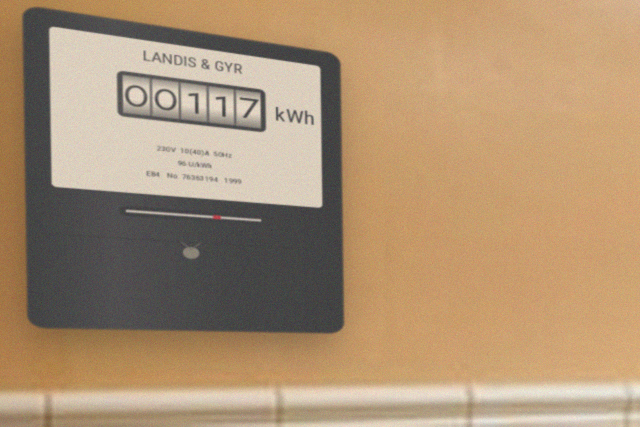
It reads 117 kWh
